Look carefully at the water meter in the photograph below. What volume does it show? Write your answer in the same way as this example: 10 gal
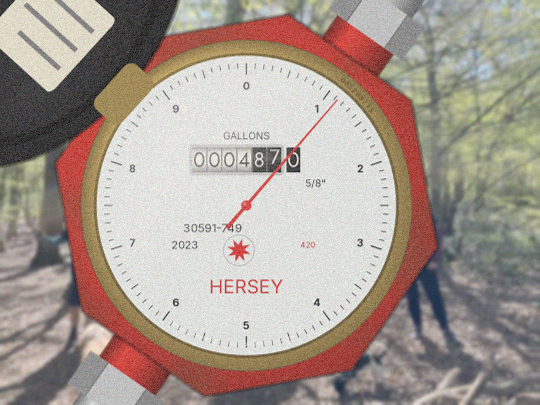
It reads 4871.1 gal
